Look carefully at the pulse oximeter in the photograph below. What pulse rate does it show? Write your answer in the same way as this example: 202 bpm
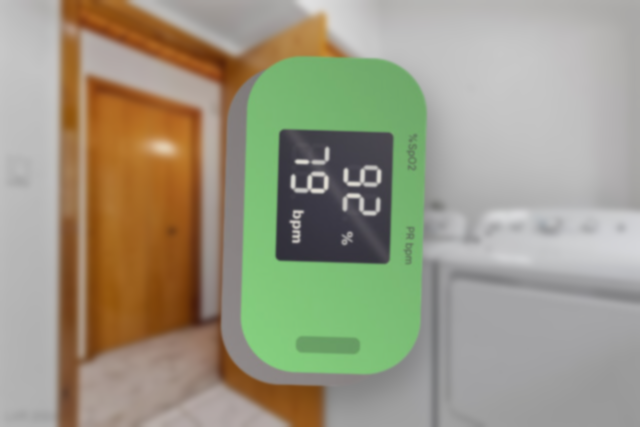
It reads 79 bpm
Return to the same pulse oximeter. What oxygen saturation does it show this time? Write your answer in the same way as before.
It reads 92 %
